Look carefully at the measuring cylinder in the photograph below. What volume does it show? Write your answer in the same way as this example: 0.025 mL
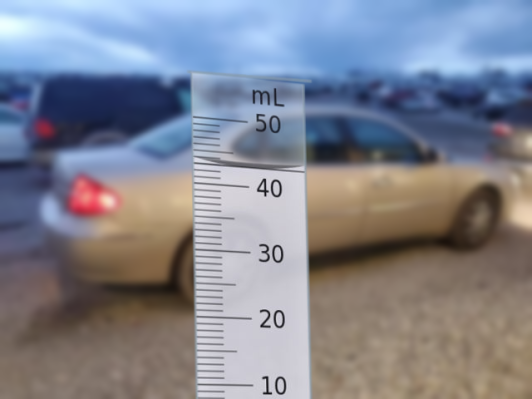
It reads 43 mL
